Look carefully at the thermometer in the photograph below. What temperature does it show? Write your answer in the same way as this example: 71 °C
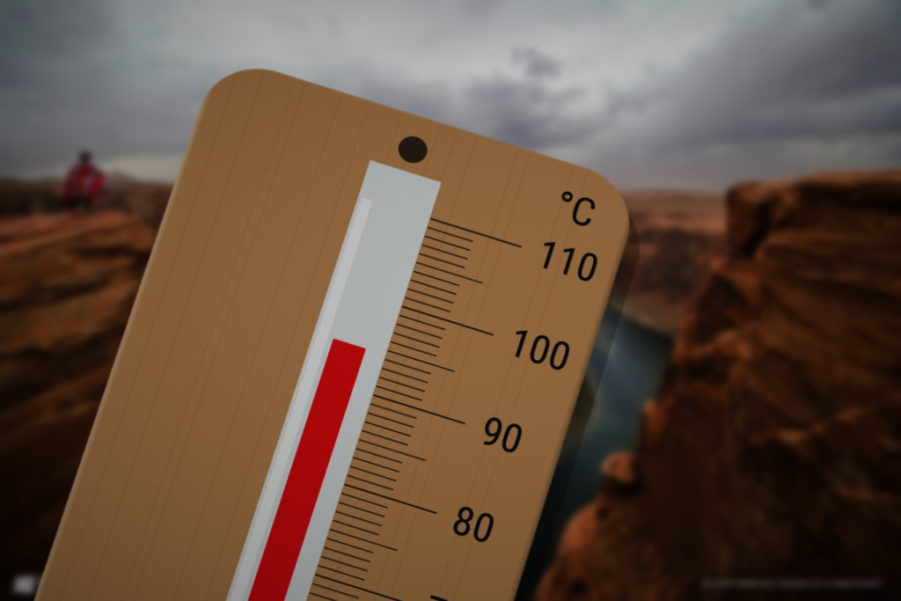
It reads 94.5 °C
